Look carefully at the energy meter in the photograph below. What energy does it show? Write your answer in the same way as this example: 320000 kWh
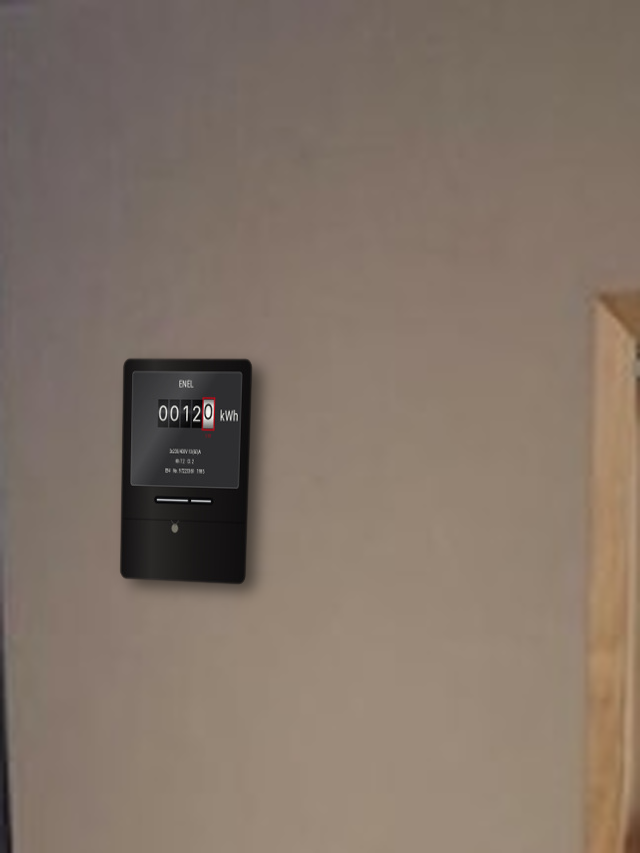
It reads 12.0 kWh
